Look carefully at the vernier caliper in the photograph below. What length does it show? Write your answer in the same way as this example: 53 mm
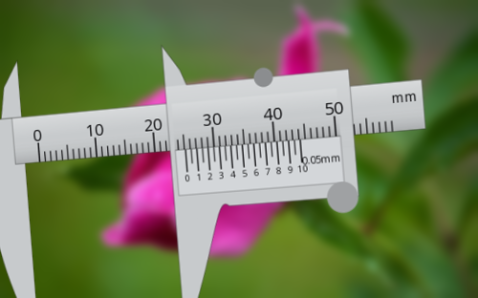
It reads 25.2 mm
